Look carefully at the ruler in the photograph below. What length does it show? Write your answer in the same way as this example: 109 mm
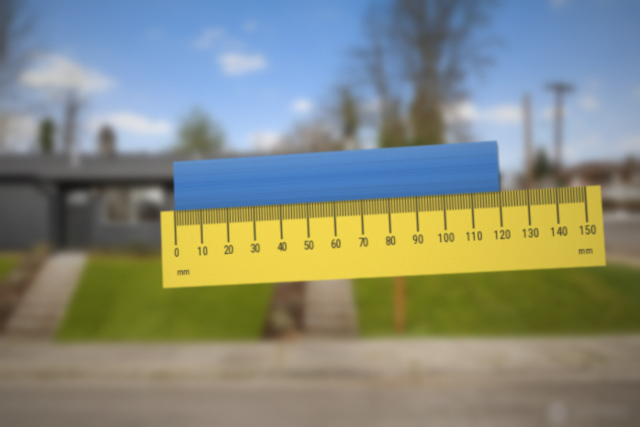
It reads 120 mm
